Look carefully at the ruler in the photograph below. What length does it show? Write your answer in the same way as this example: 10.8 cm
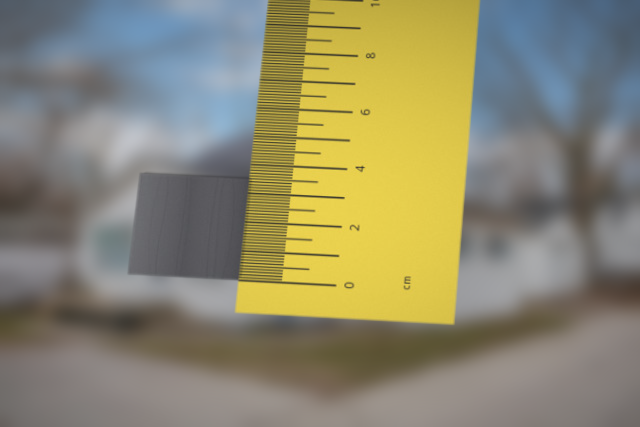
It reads 3.5 cm
